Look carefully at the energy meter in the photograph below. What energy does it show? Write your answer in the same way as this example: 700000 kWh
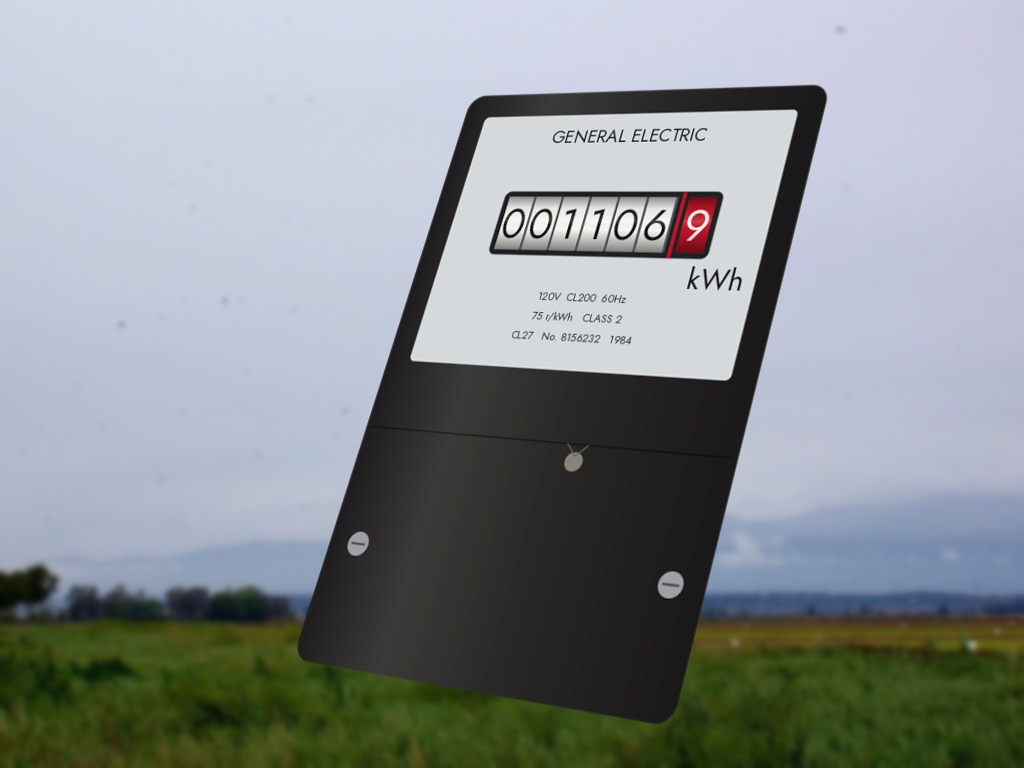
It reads 1106.9 kWh
